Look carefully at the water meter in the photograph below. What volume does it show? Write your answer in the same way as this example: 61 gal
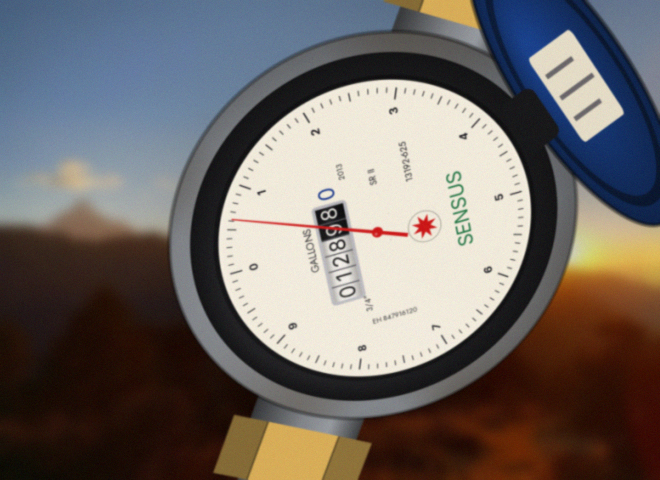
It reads 128980.6 gal
